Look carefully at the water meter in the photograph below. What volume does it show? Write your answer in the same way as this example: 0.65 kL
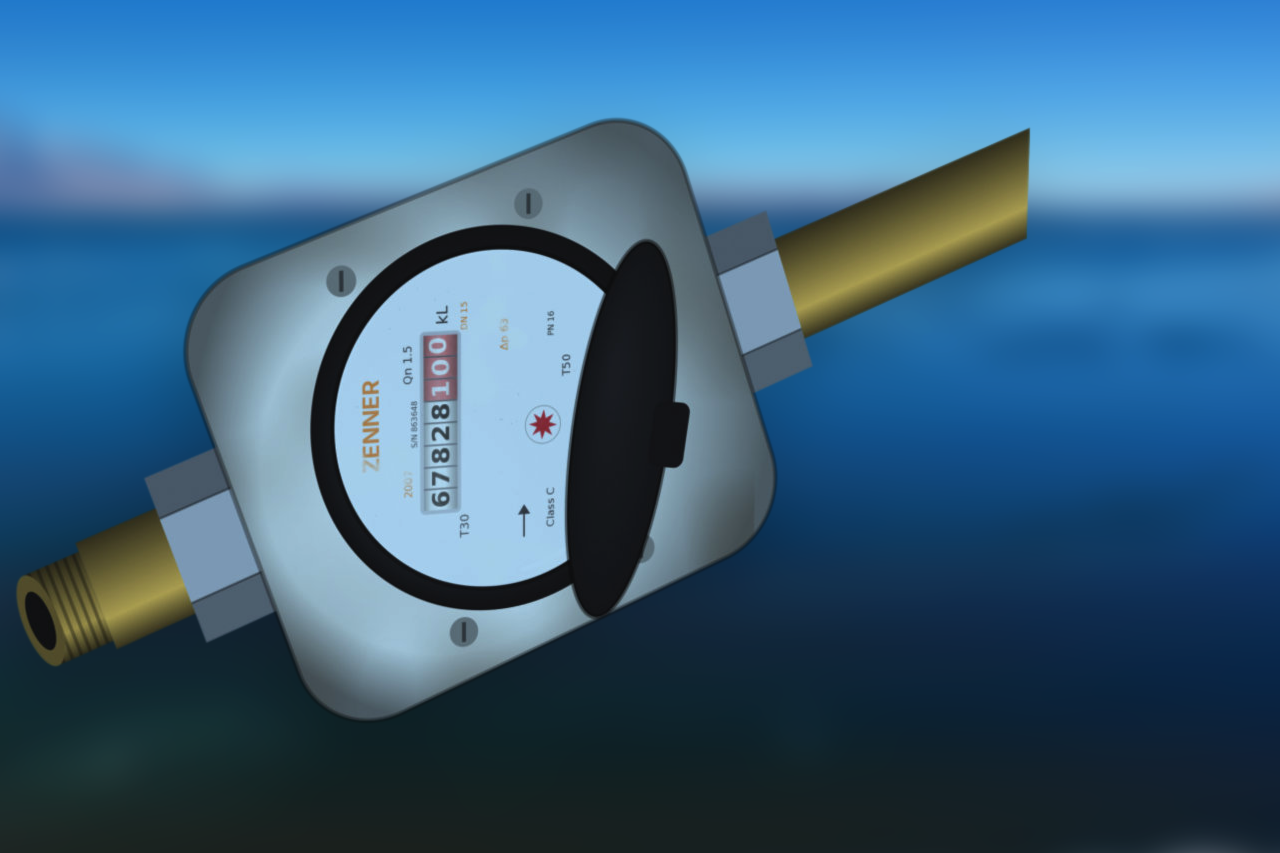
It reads 67828.100 kL
